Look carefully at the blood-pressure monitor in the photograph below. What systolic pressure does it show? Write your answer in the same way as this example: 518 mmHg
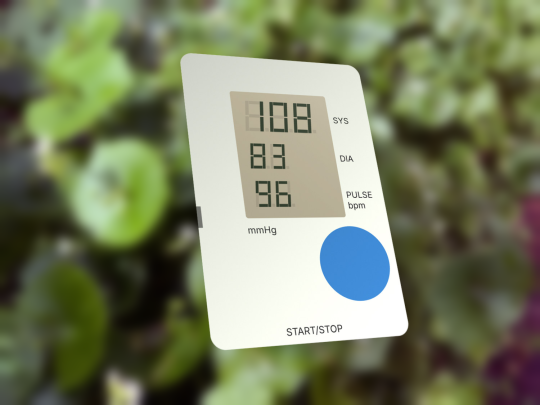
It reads 108 mmHg
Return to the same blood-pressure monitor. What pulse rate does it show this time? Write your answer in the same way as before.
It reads 96 bpm
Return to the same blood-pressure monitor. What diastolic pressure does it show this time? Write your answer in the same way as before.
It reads 83 mmHg
